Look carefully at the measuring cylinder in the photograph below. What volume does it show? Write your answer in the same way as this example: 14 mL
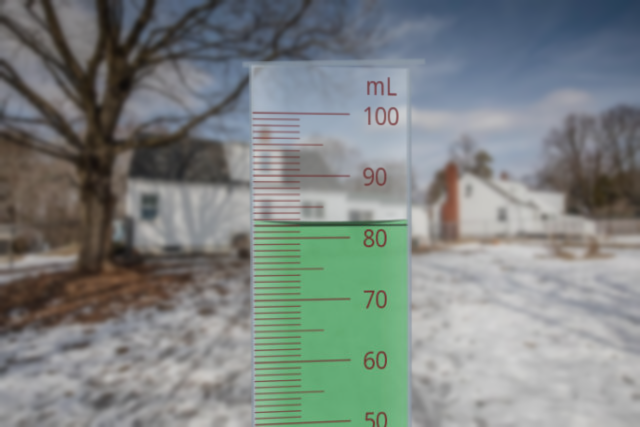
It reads 82 mL
